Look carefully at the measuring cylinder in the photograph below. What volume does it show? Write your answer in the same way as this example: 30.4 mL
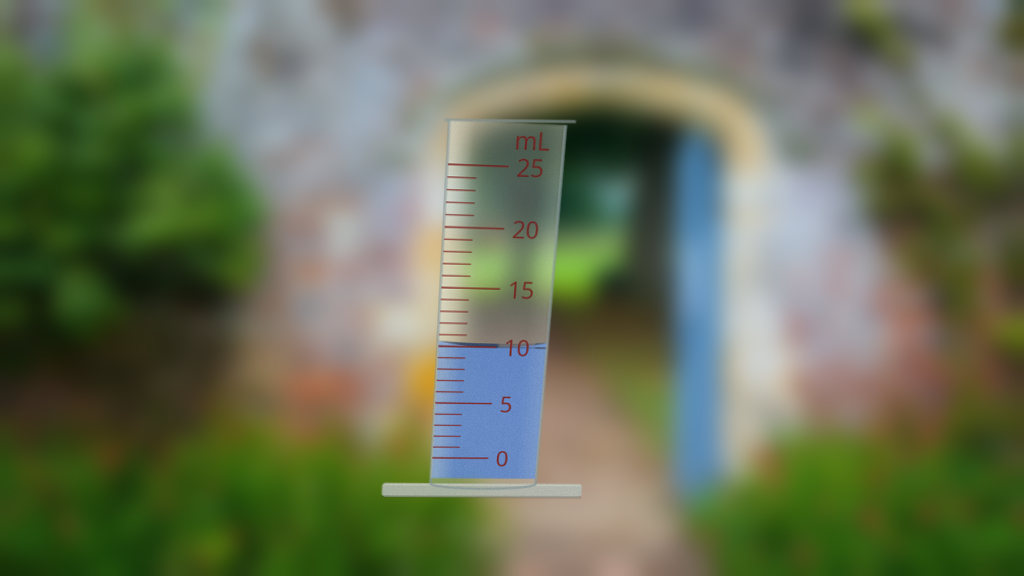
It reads 10 mL
